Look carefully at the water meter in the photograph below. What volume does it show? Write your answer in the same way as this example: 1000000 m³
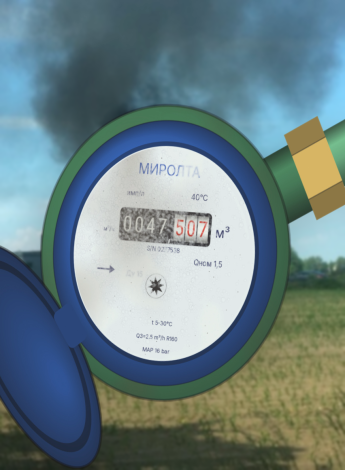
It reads 47.507 m³
